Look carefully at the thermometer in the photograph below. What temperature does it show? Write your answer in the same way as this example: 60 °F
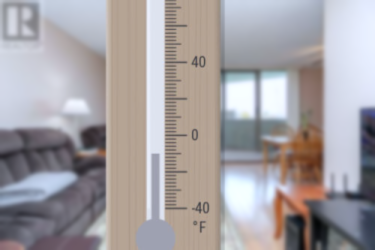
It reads -10 °F
